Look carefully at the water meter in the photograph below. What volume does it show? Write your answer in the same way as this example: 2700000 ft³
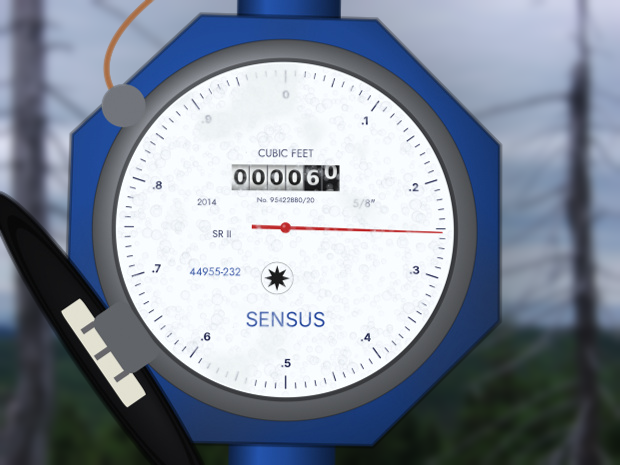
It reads 60.25 ft³
